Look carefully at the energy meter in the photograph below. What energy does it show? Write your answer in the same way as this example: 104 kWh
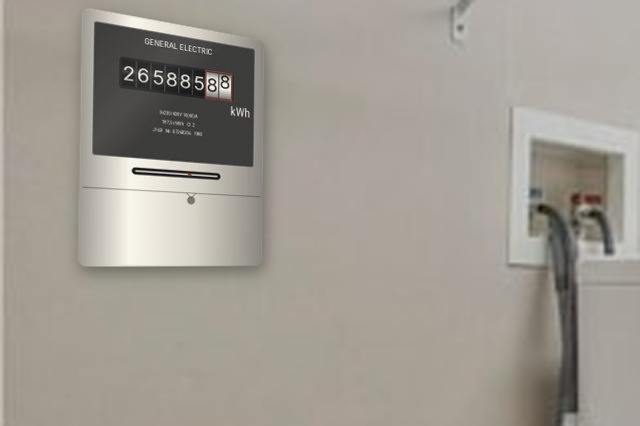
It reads 265885.88 kWh
